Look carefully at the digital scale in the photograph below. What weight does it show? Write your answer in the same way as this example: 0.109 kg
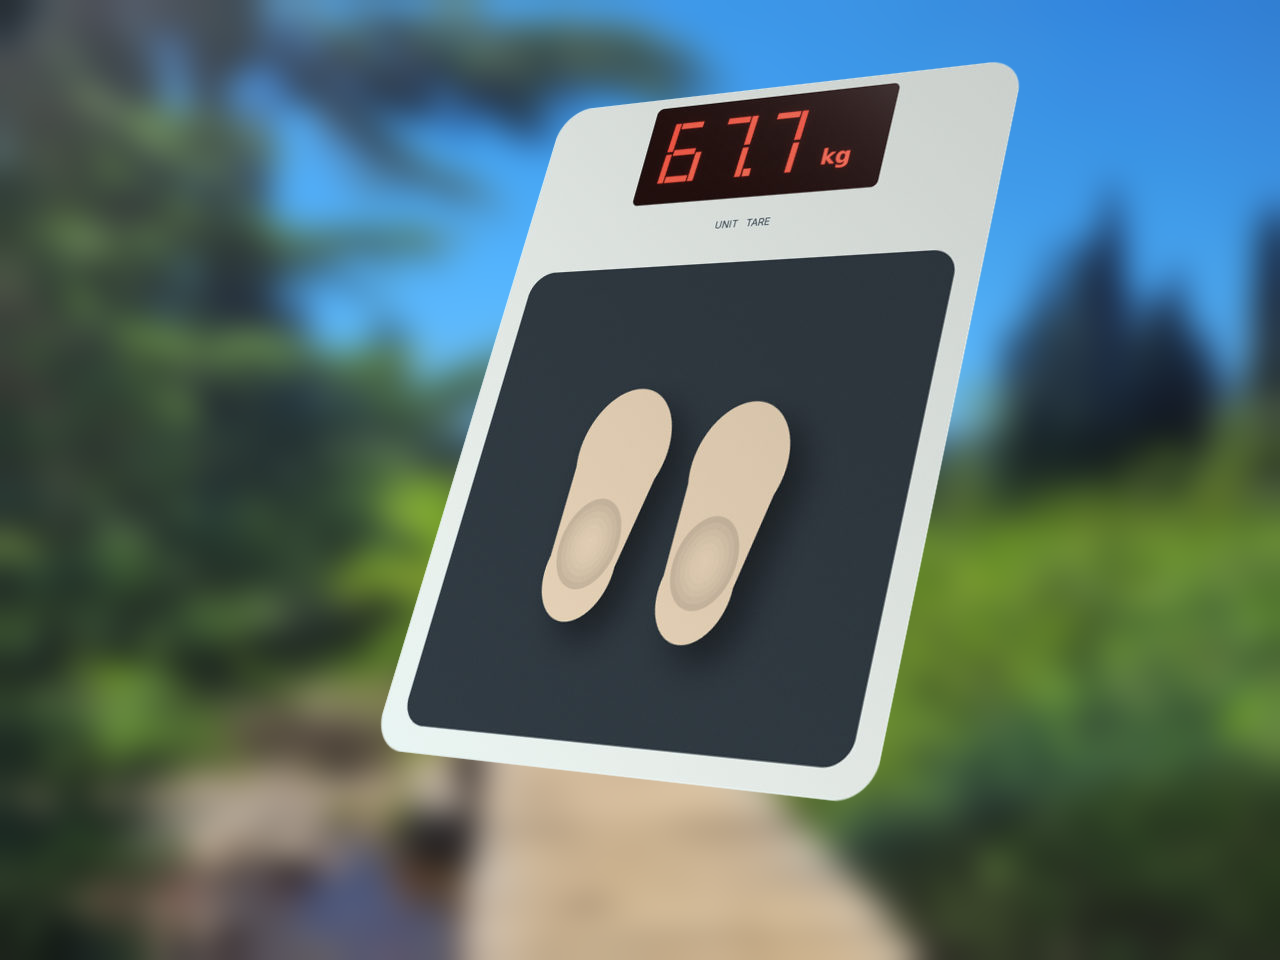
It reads 67.7 kg
